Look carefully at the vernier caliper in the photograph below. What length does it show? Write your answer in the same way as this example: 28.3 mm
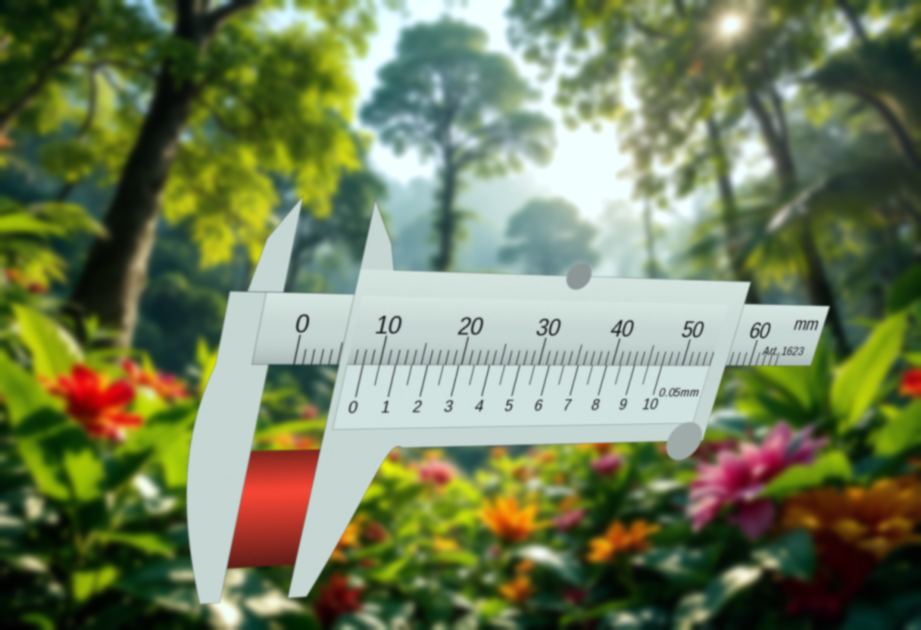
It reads 8.0 mm
